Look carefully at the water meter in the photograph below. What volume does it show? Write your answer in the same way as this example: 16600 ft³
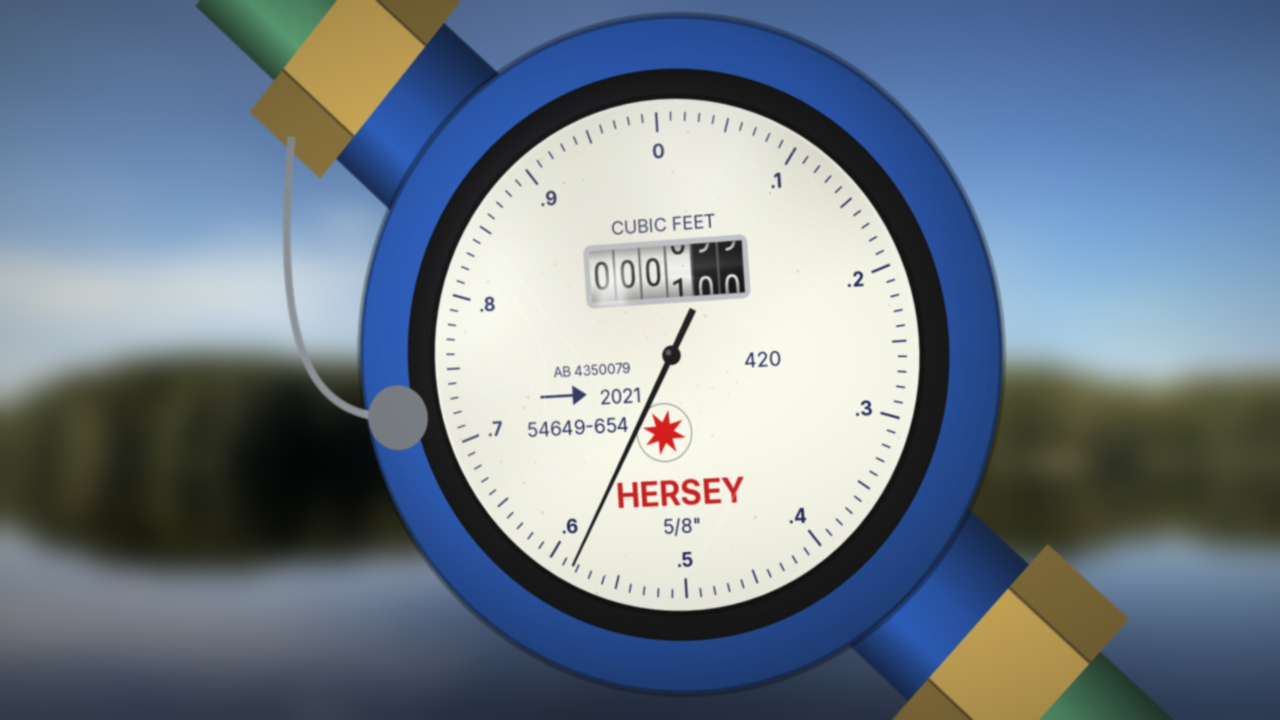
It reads 99.58 ft³
